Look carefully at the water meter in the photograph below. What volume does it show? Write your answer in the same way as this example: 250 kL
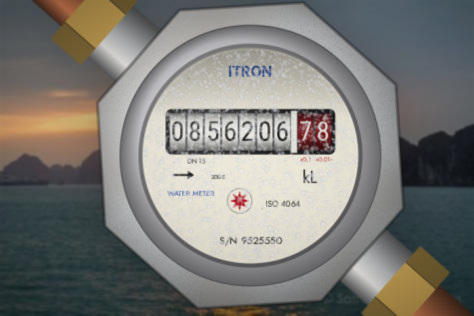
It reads 856206.78 kL
